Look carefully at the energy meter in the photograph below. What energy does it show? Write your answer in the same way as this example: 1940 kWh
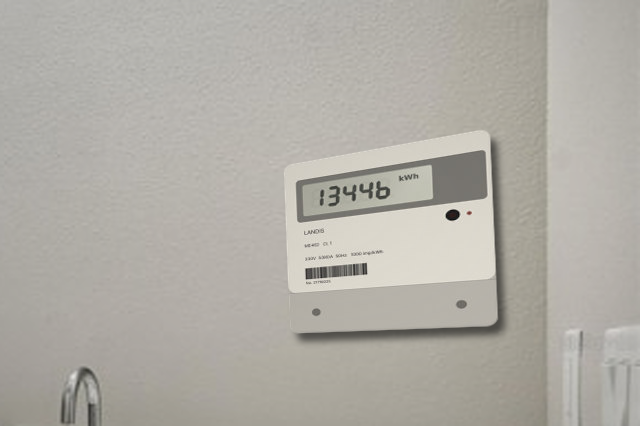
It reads 13446 kWh
